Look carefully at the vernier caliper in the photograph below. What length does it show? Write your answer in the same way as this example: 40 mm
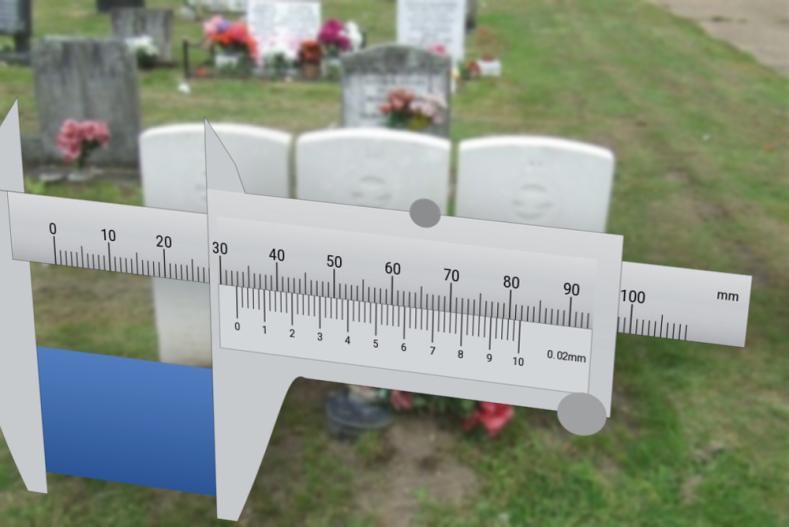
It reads 32.8 mm
